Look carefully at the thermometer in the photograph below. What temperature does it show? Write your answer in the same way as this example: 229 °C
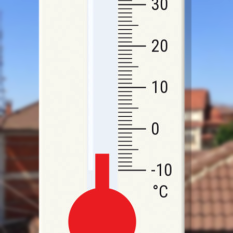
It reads -6 °C
